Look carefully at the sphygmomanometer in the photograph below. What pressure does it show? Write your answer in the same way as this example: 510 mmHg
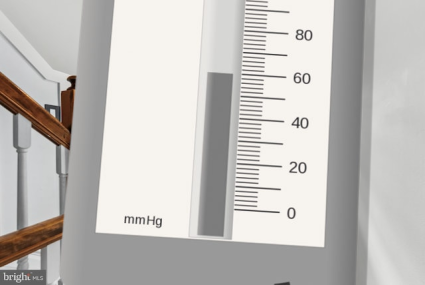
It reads 60 mmHg
